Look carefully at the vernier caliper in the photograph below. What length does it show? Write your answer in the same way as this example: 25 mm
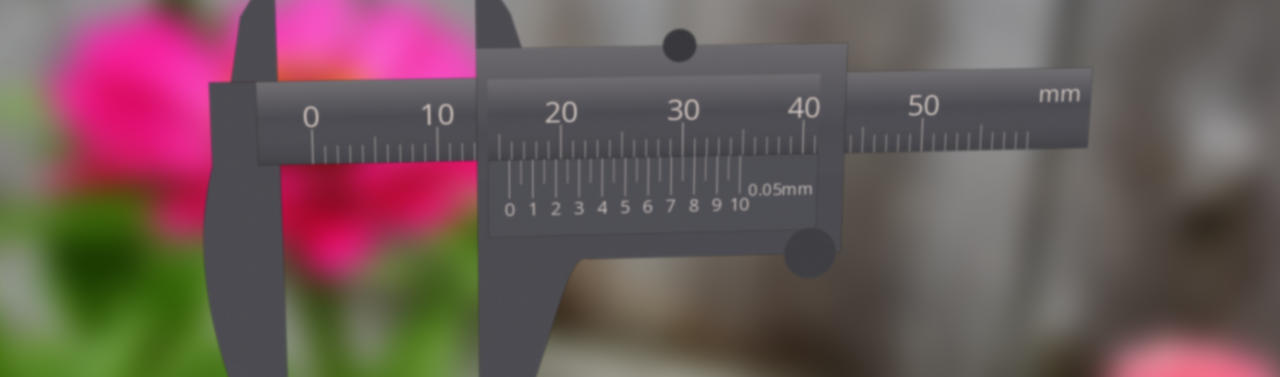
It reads 15.8 mm
